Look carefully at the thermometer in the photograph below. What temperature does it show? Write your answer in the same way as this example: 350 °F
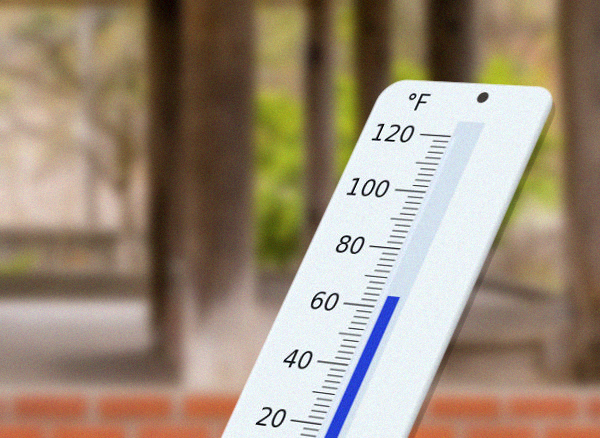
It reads 64 °F
